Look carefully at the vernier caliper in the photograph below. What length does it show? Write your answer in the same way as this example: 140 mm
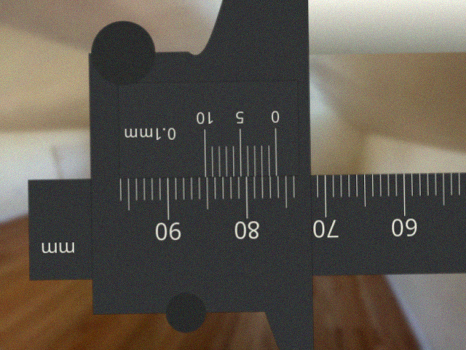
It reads 76.2 mm
